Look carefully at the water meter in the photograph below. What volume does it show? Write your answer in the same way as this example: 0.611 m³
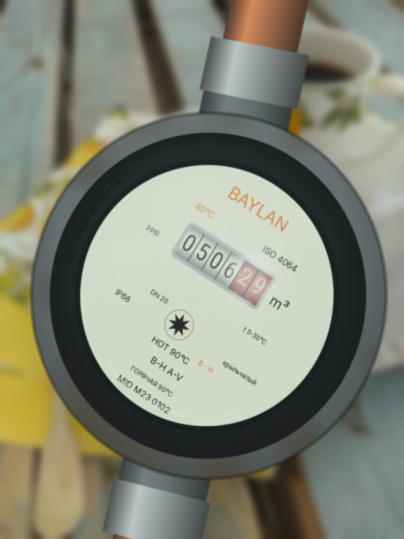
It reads 506.29 m³
